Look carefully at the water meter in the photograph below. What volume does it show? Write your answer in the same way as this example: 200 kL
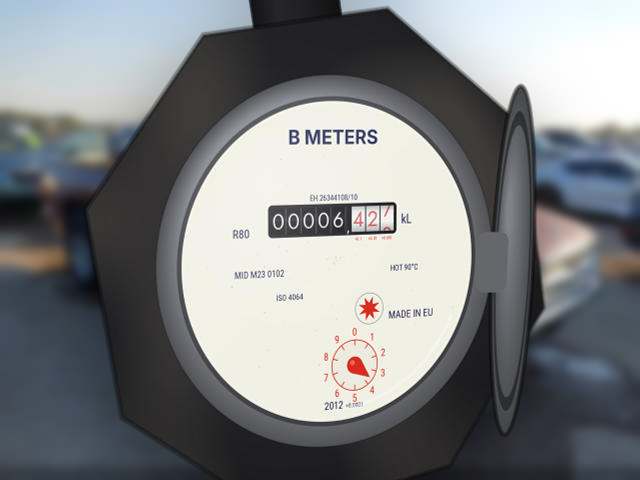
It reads 6.4273 kL
